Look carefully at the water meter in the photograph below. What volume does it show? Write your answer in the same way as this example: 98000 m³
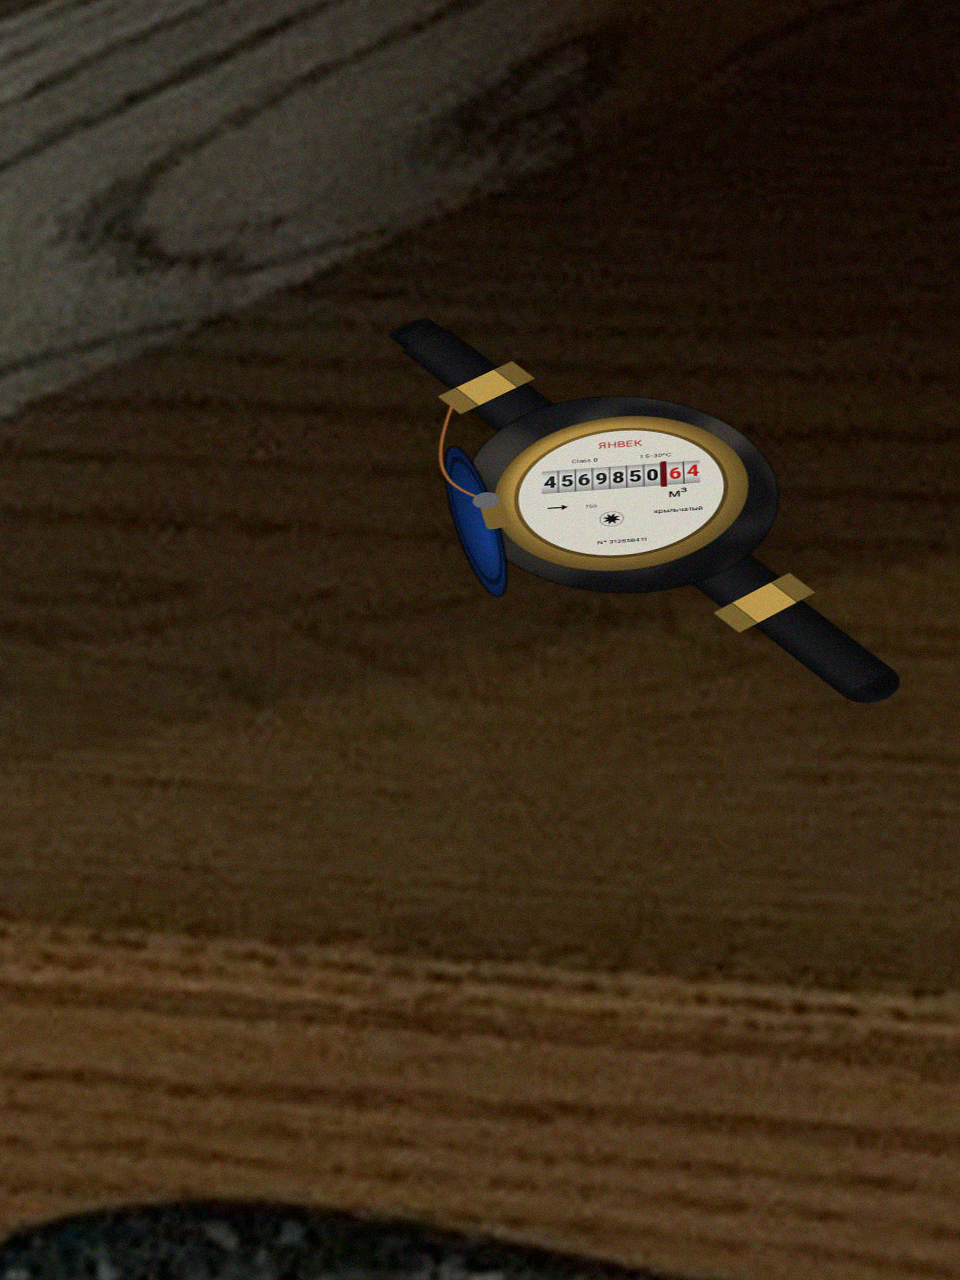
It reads 4569850.64 m³
